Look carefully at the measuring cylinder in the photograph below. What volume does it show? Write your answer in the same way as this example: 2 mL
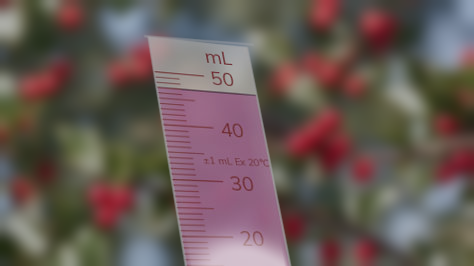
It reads 47 mL
